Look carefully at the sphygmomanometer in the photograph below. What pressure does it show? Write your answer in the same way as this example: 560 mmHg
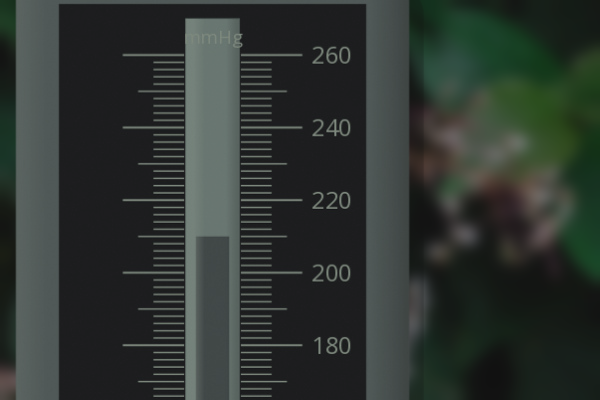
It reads 210 mmHg
